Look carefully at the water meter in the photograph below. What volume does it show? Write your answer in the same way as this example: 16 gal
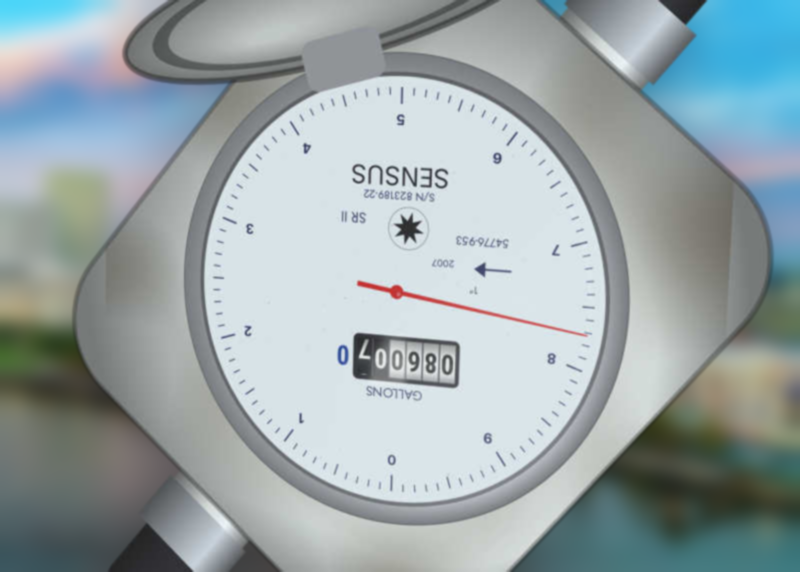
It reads 860067.7 gal
